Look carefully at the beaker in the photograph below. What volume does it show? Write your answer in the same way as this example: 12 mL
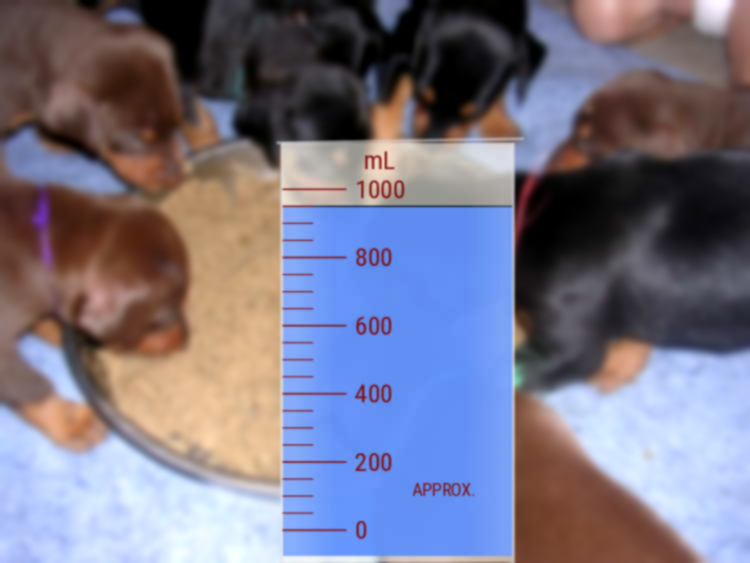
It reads 950 mL
